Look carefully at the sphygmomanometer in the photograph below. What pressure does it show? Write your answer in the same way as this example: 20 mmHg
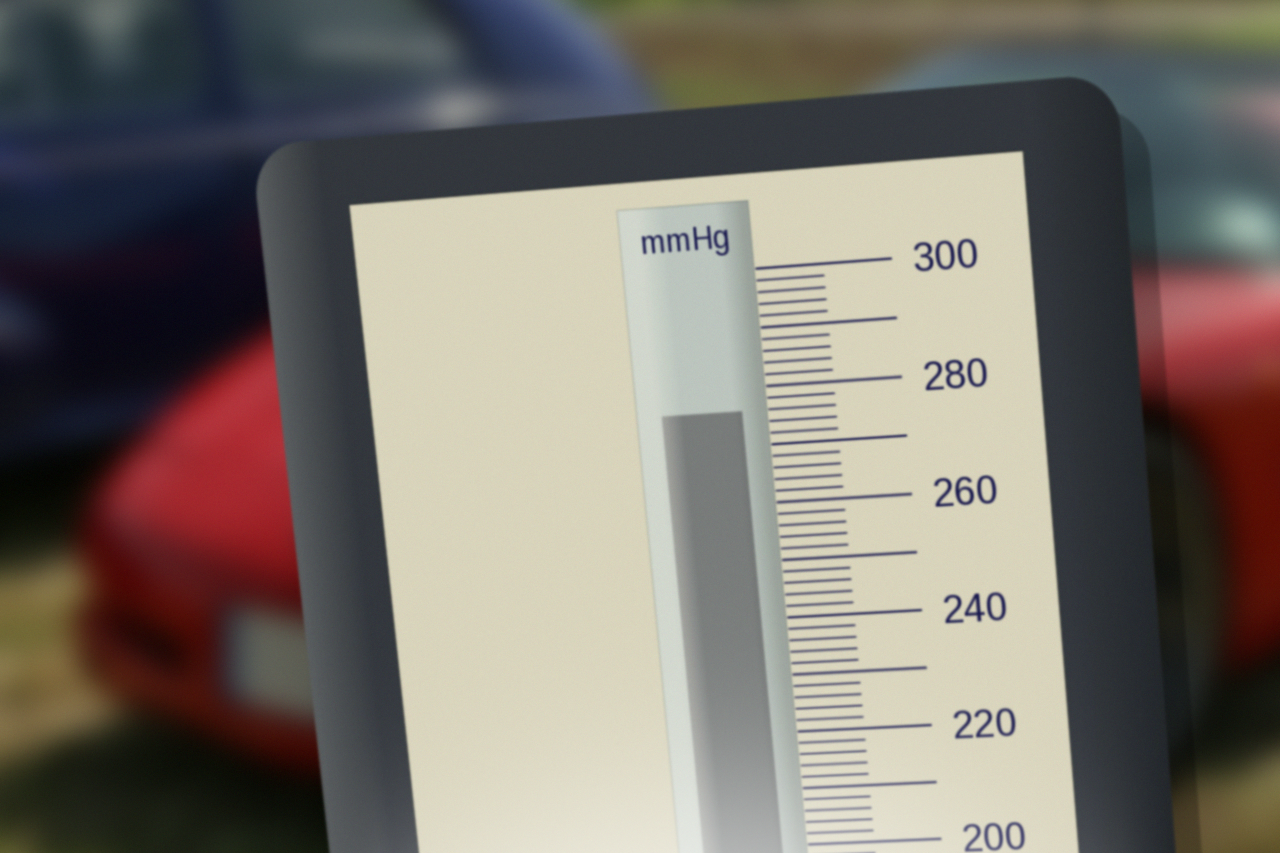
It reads 276 mmHg
